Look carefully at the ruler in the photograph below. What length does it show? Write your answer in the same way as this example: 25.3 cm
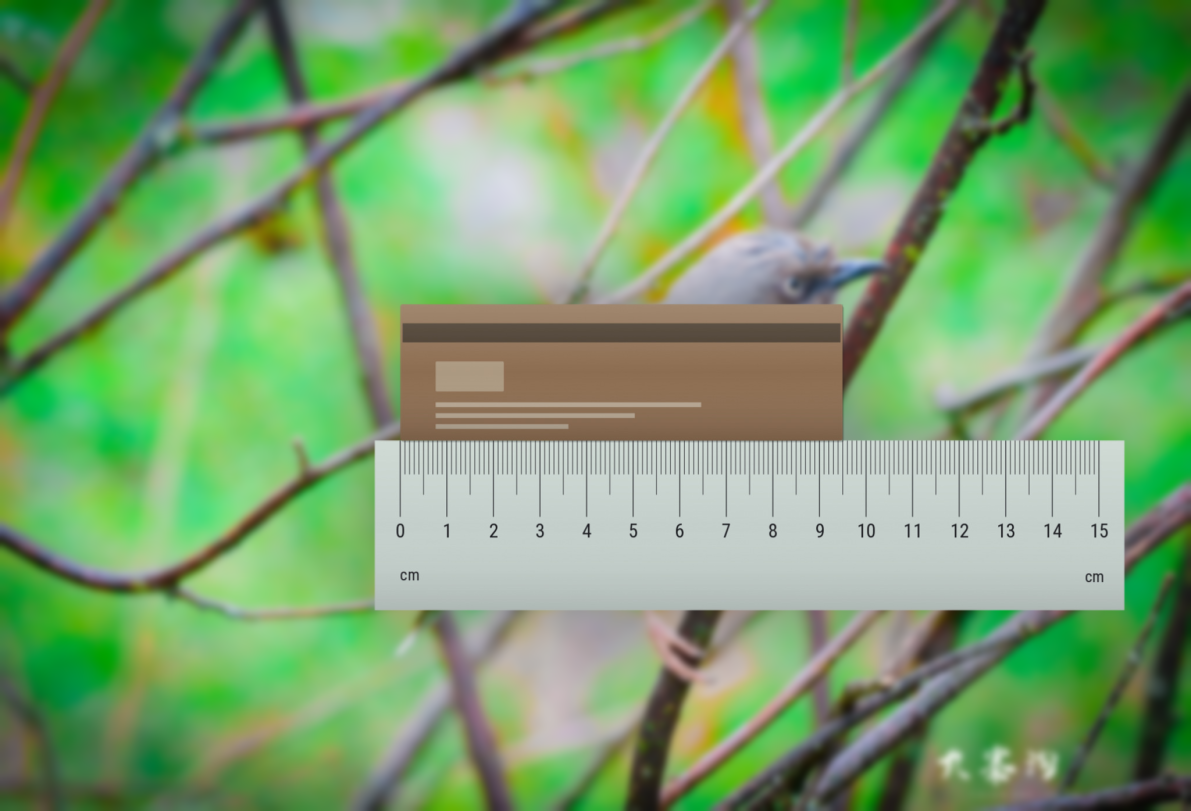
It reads 9.5 cm
